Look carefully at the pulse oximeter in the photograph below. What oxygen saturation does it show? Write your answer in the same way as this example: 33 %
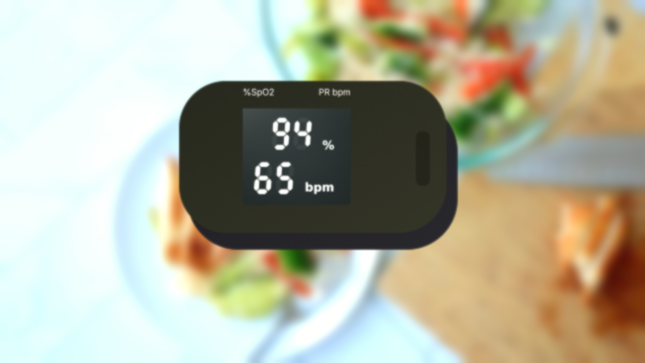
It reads 94 %
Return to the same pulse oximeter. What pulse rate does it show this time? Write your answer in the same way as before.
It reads 65 bpm
